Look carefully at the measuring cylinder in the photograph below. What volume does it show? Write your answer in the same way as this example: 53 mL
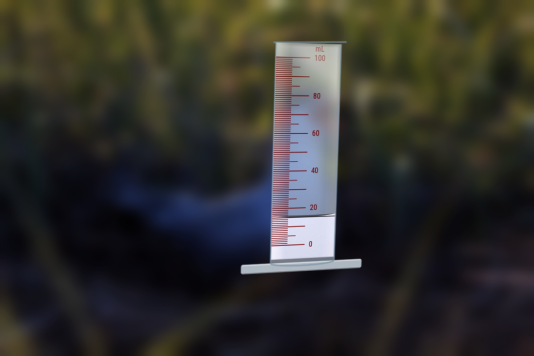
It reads 15 mL
